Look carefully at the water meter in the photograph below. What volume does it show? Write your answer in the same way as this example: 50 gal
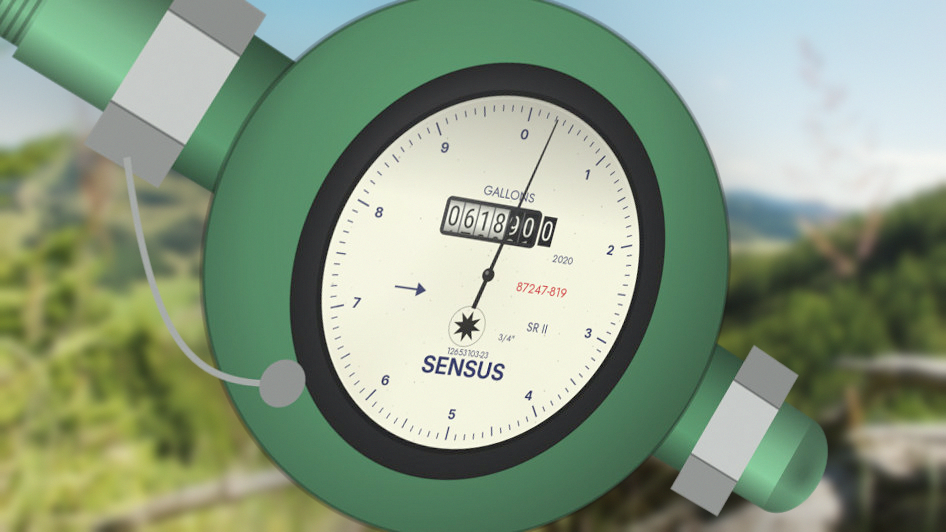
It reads 618900.3 gal
